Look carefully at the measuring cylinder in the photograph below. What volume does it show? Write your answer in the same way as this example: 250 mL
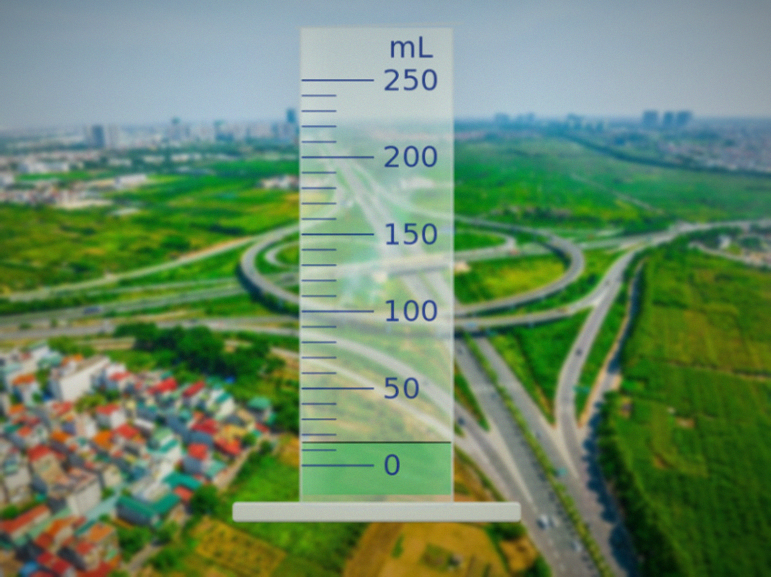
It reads 15 mL
